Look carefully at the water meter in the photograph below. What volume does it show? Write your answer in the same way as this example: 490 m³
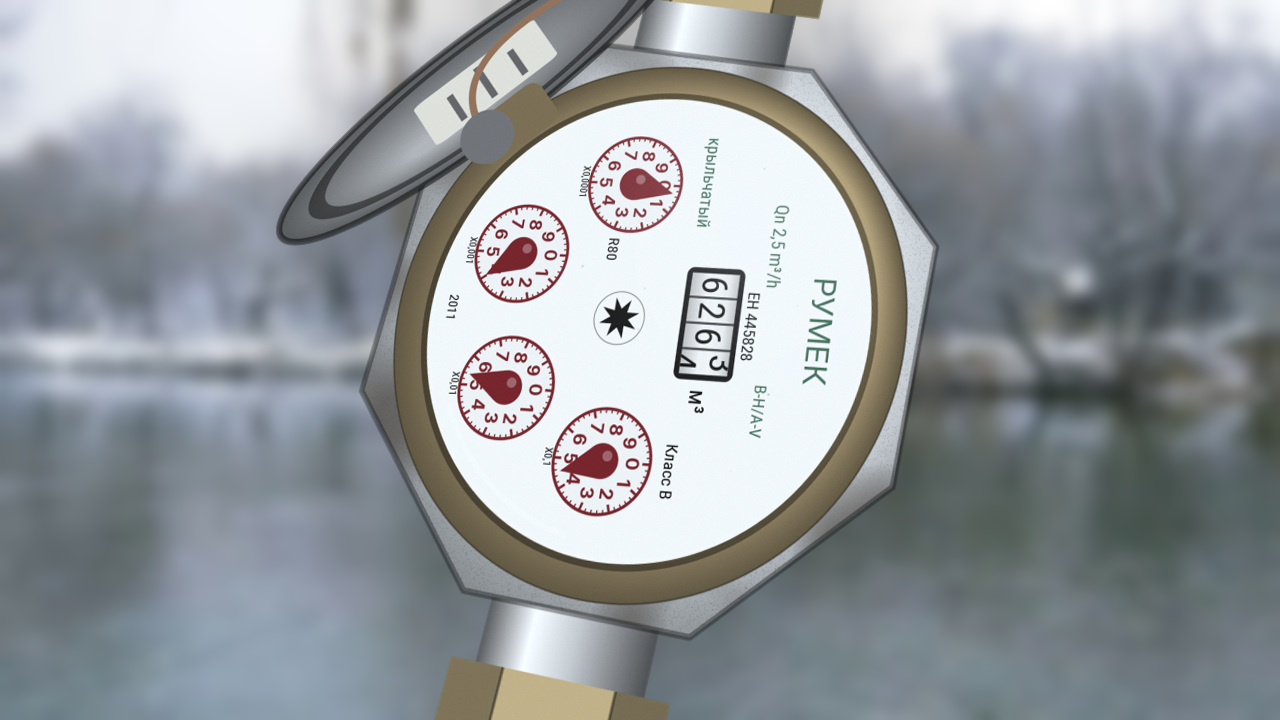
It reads 6263.4540 m³
